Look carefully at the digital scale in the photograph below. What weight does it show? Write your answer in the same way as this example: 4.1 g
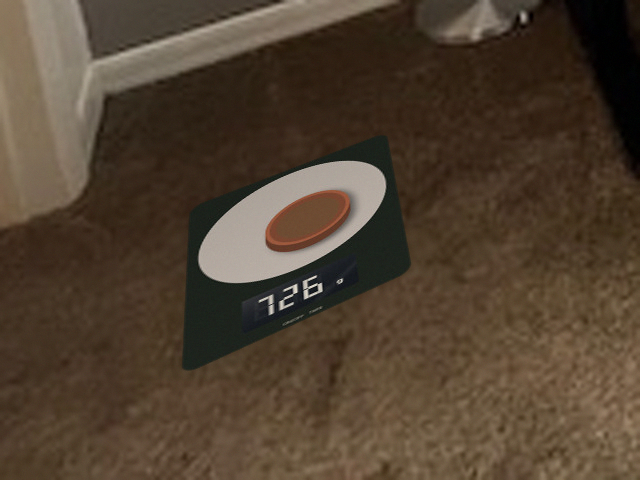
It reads 726 g
